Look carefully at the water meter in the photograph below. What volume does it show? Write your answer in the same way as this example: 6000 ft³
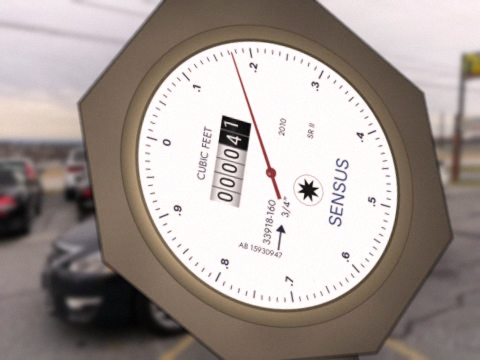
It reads 41.17 ft³
